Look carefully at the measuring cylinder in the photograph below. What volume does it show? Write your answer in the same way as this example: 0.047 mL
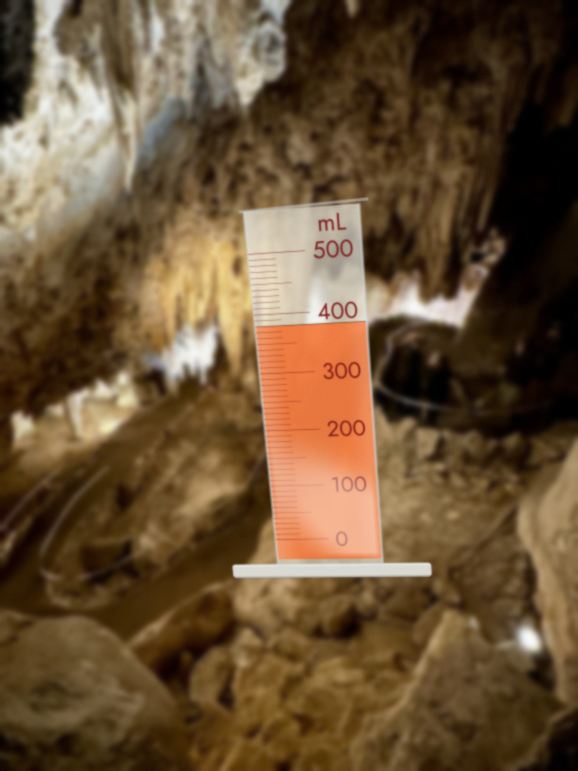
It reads 380 mL
